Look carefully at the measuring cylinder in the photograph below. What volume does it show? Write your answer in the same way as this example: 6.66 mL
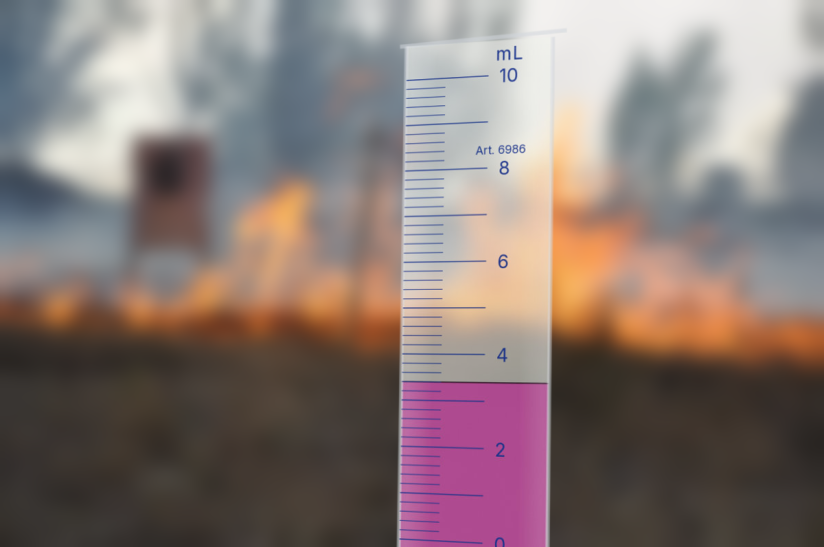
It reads 3.4 mL
